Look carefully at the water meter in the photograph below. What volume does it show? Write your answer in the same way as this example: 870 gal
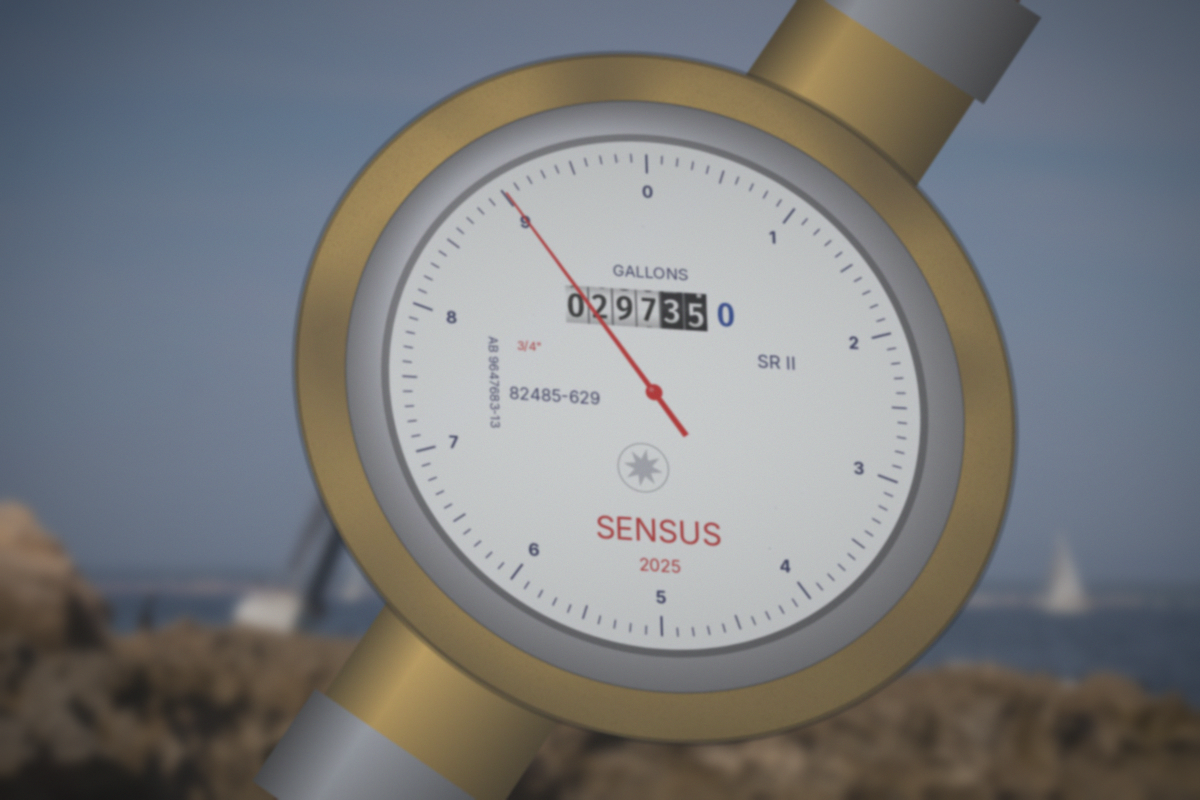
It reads 297349.0 gal
